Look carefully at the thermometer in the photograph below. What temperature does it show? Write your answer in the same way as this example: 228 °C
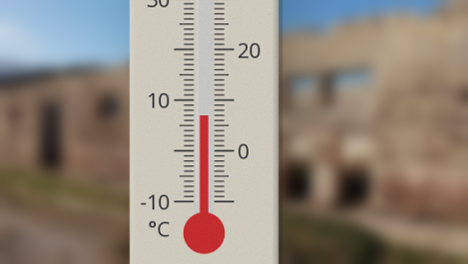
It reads 7 °C
